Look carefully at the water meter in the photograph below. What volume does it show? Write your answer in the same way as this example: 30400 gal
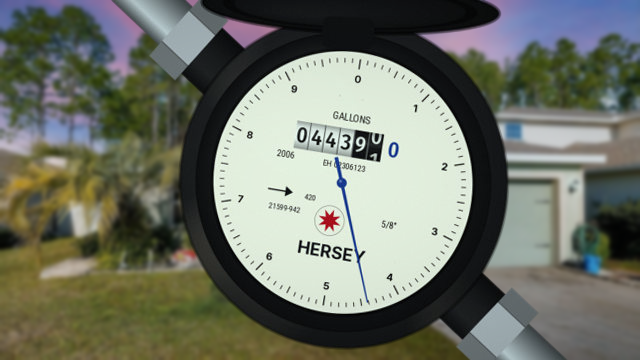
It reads 443904.4 gal
